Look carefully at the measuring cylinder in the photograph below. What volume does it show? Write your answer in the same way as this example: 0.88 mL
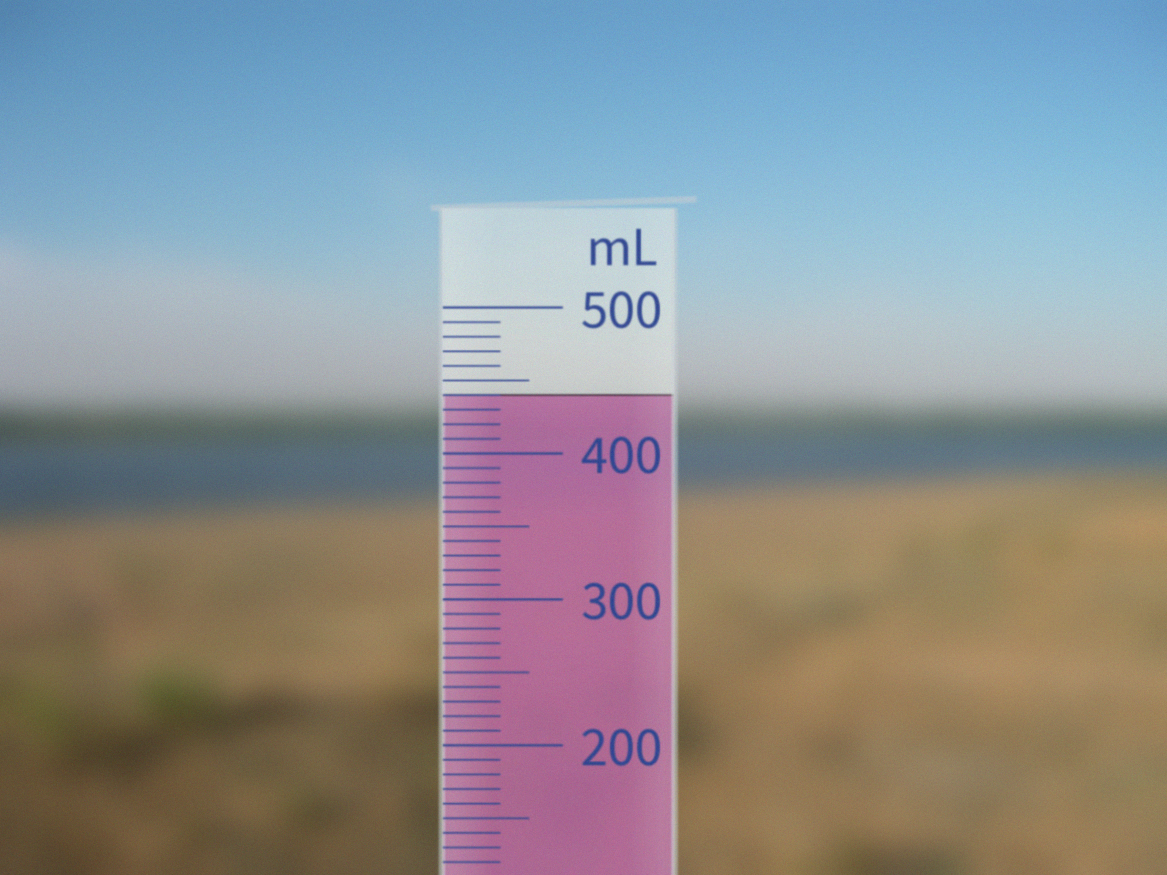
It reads 440 mL
